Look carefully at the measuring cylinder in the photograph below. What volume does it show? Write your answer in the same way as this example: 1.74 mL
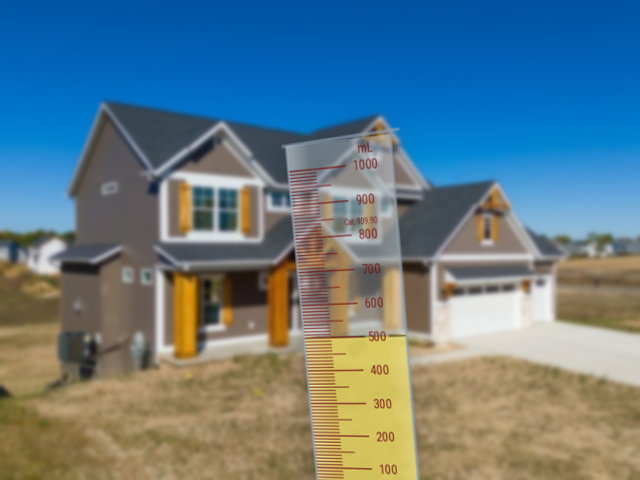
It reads 500 mL
